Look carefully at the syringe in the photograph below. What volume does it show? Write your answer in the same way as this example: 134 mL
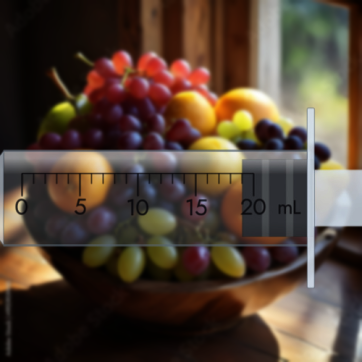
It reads 19 mL
